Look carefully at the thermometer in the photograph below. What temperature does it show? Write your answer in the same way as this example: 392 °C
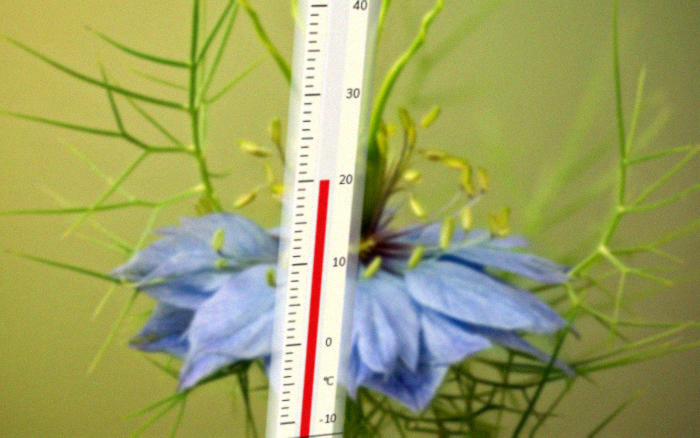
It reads 20 °C
